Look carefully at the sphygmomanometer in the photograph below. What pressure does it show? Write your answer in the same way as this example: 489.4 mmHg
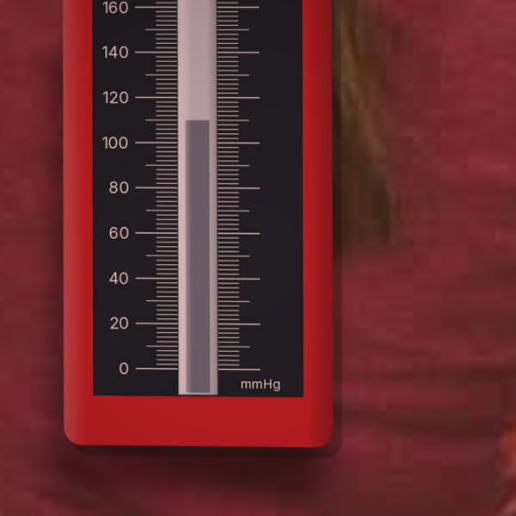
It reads 110 mmHg
